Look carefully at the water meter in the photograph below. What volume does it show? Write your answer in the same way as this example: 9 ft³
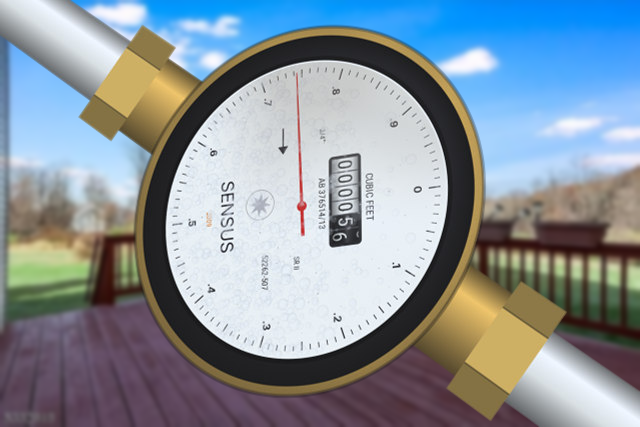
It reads 55.74 ft³
